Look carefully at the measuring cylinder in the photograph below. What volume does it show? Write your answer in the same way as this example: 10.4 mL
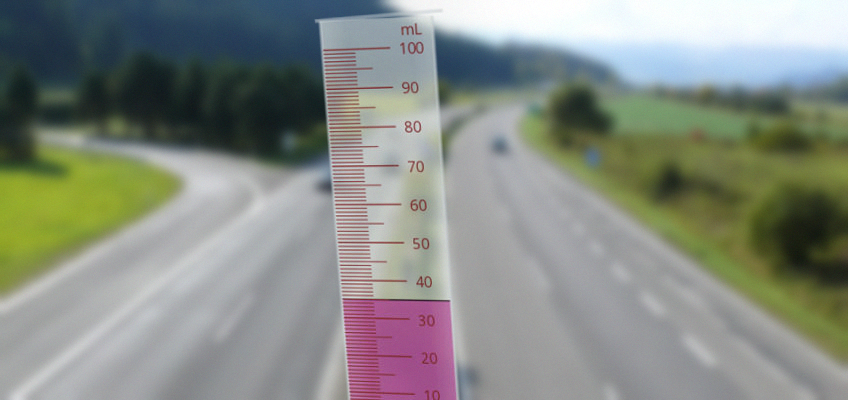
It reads 35 mL
